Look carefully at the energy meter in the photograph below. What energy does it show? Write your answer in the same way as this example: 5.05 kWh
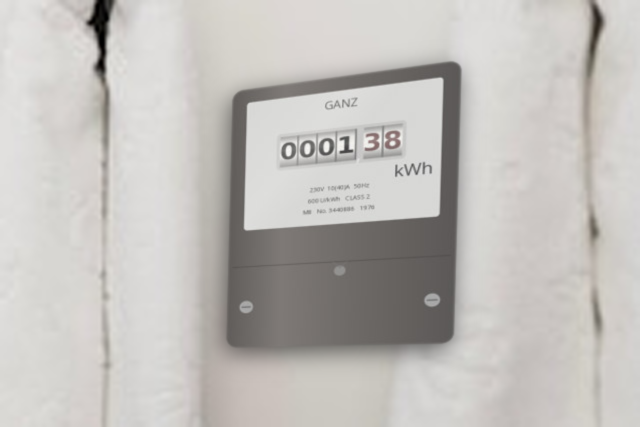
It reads 1.38 kWh
